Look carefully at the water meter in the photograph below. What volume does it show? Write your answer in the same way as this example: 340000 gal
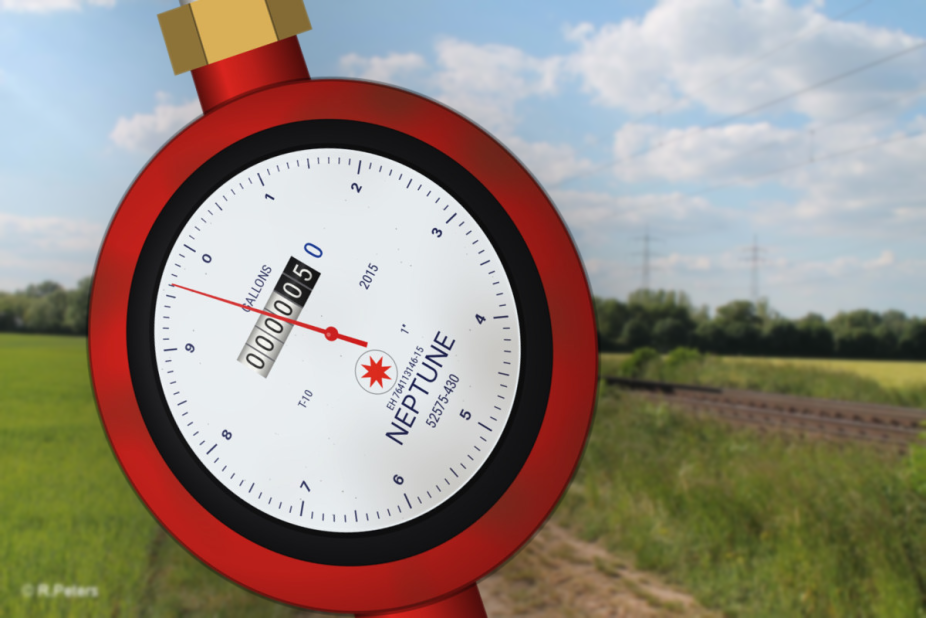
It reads 49.6 gal
